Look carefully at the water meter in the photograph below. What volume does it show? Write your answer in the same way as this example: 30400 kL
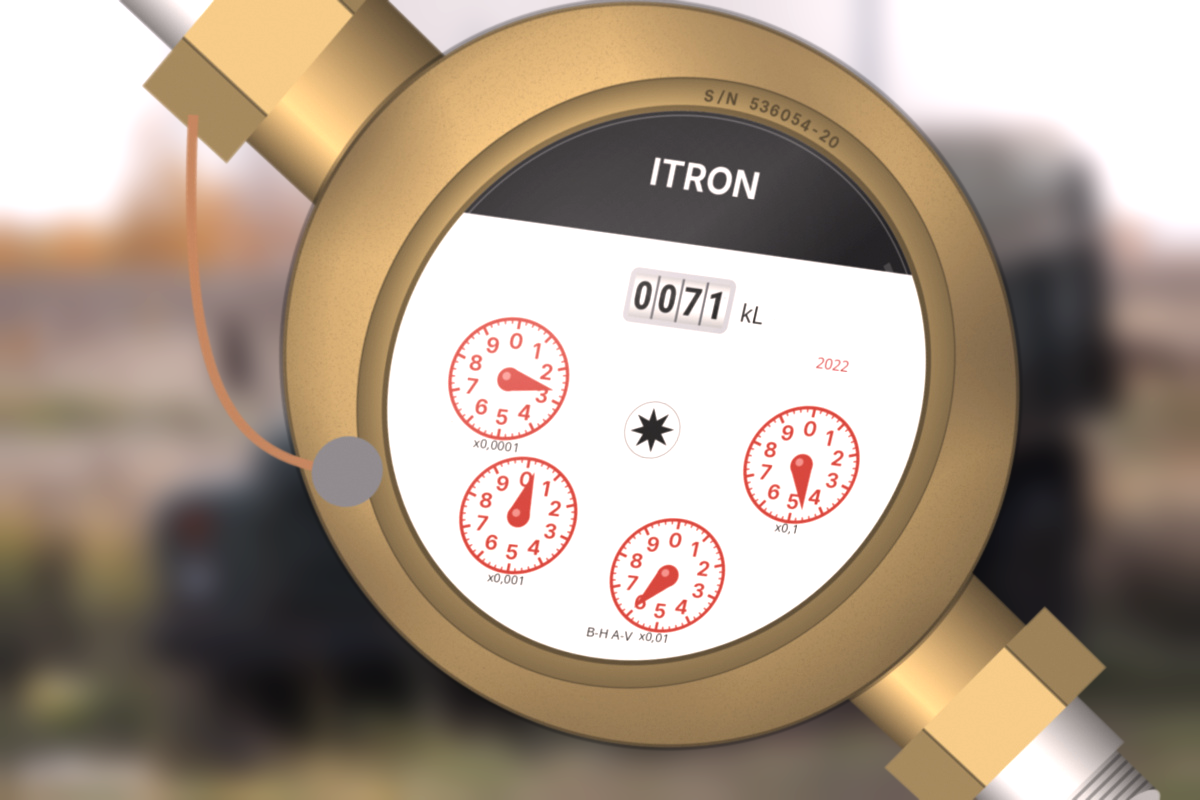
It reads 71.4602 kL
